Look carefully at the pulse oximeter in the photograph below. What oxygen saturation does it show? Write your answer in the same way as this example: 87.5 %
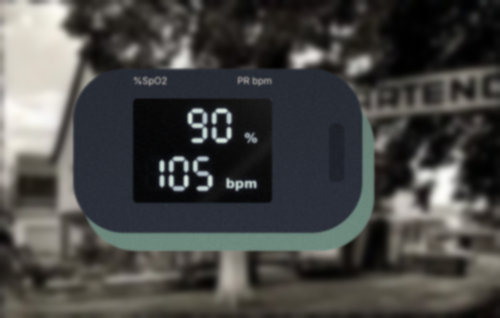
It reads 90 %
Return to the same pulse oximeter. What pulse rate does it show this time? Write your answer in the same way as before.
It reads 105 bpm
